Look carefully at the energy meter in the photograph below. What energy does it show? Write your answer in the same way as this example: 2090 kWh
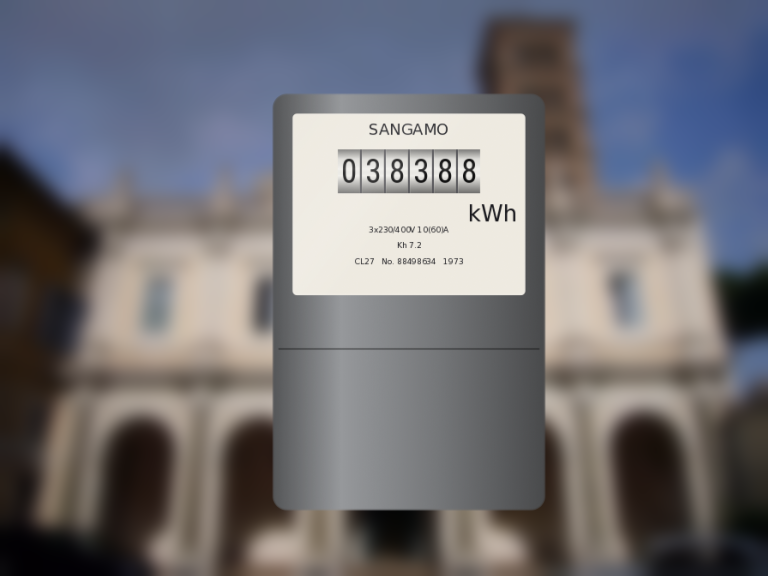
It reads 38388 kWh
